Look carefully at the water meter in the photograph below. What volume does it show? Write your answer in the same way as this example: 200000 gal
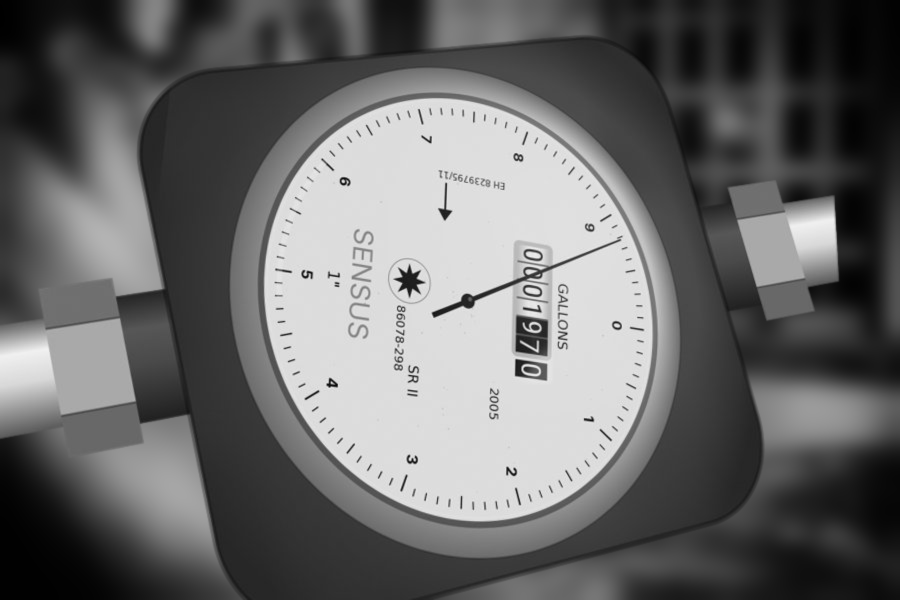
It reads 1969.2 gal
